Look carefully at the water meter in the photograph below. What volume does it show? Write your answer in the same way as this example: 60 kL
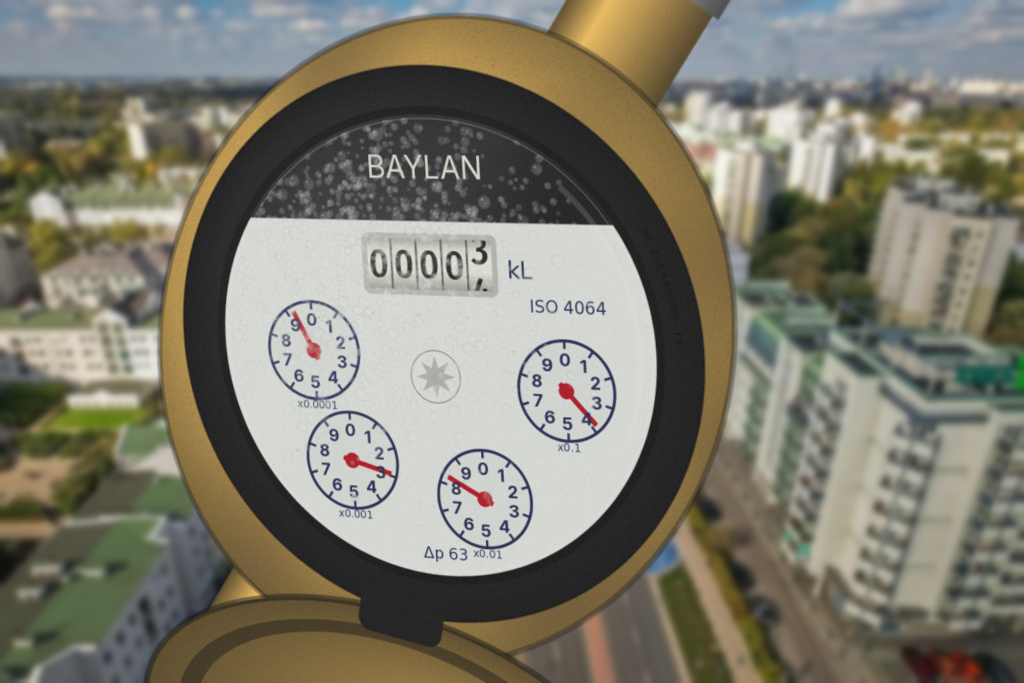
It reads 3.3829 kL
